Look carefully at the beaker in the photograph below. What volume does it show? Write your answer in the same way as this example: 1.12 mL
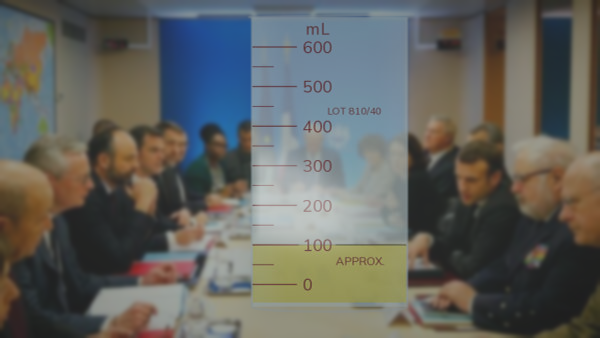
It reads 100 mL
